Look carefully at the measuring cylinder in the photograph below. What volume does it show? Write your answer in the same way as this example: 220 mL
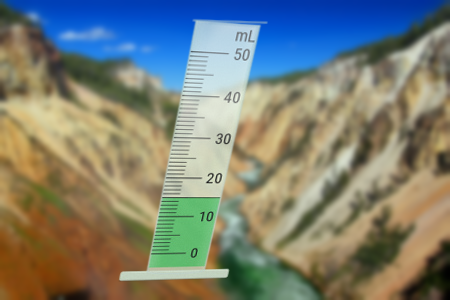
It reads 15 mL
